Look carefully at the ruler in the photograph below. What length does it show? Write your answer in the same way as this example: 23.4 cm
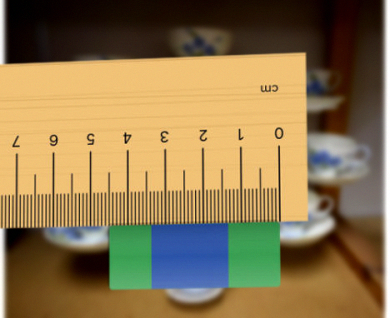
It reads 4.5 cm
